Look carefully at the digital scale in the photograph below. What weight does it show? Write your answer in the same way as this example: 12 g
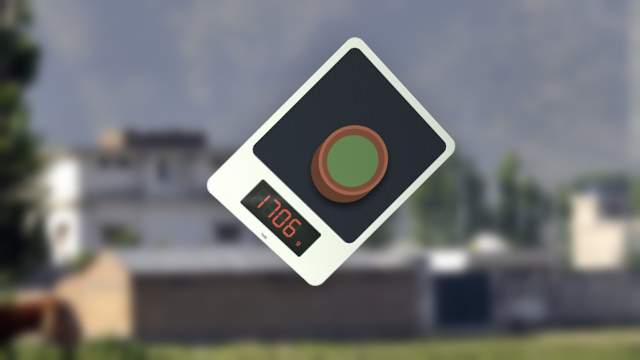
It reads 1706 g
